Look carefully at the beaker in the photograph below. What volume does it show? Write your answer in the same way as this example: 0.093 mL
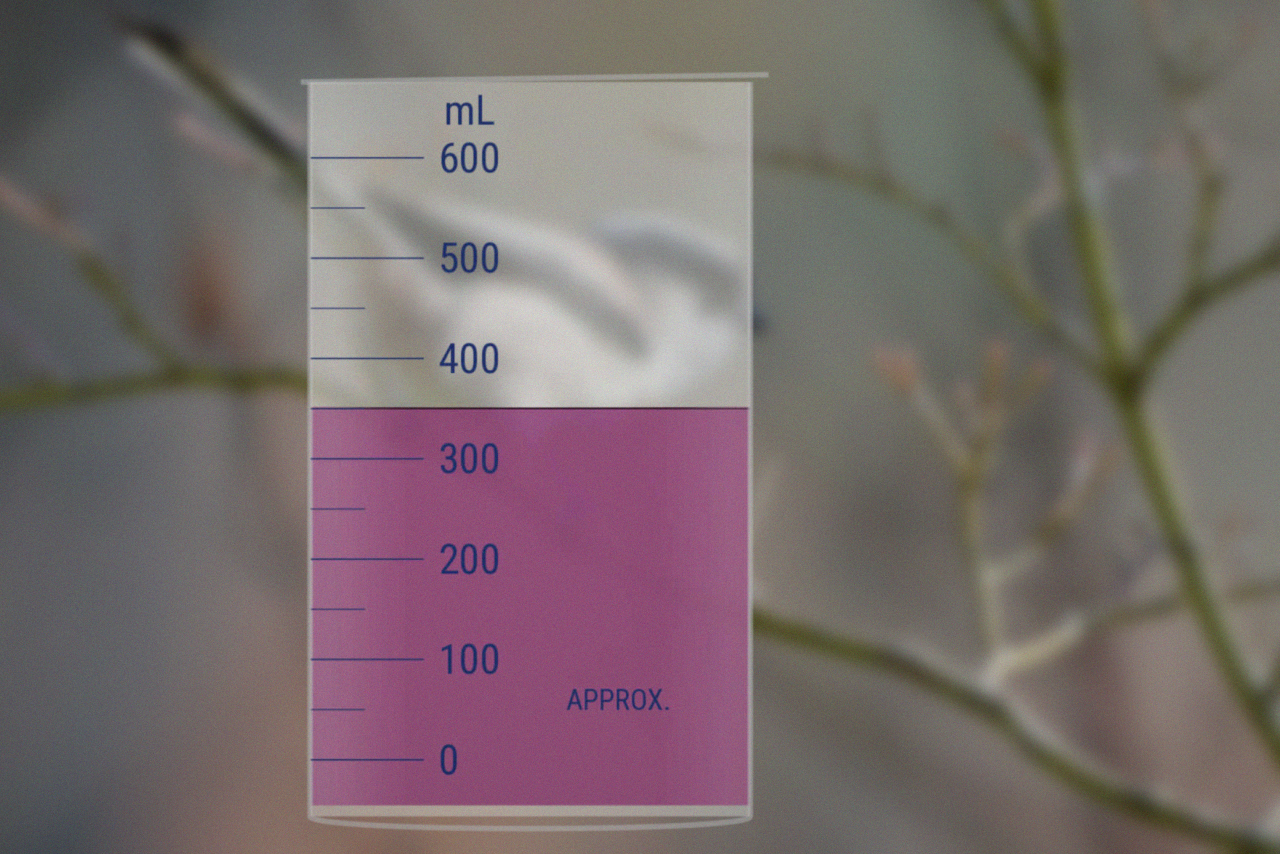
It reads 350 mL
